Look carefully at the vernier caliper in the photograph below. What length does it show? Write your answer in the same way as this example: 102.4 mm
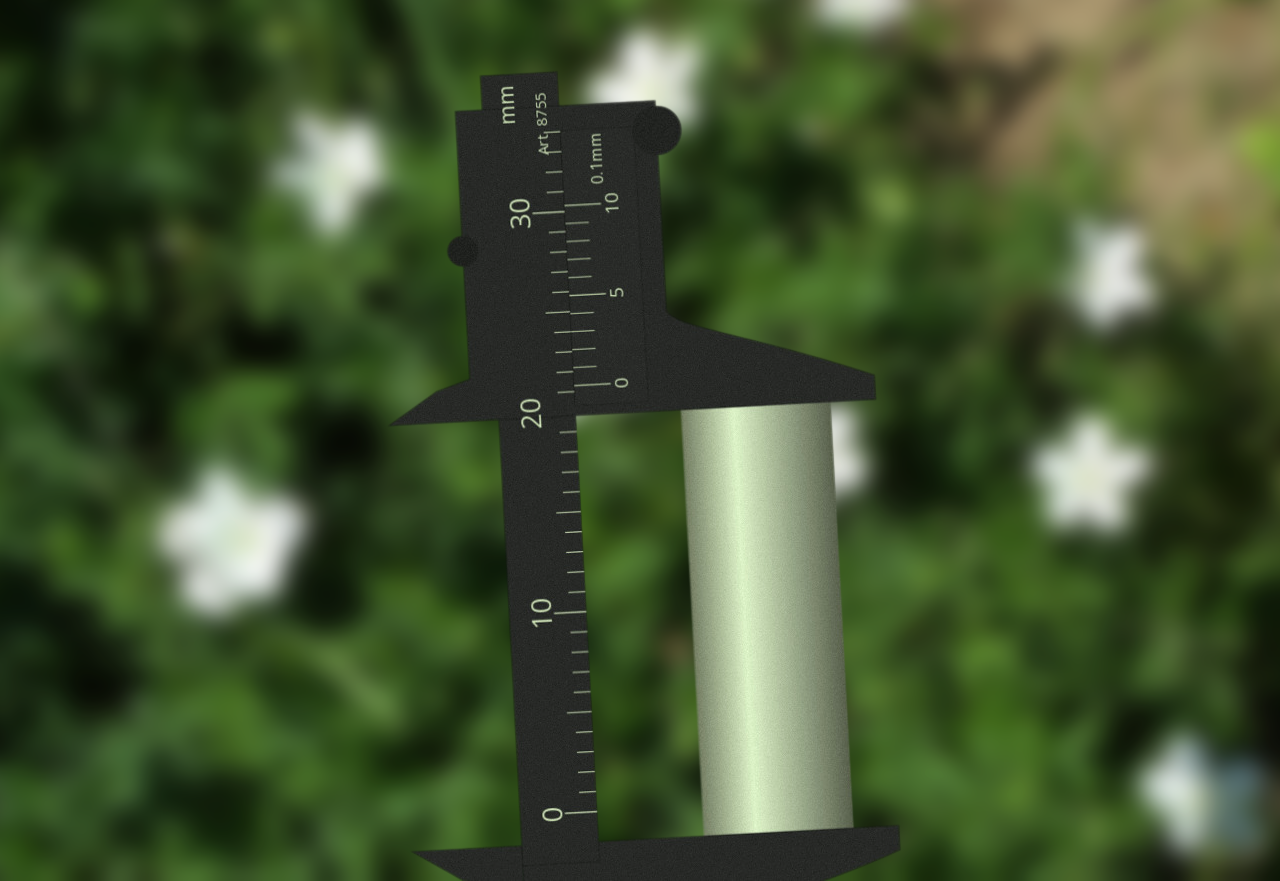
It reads 21.3 mm
